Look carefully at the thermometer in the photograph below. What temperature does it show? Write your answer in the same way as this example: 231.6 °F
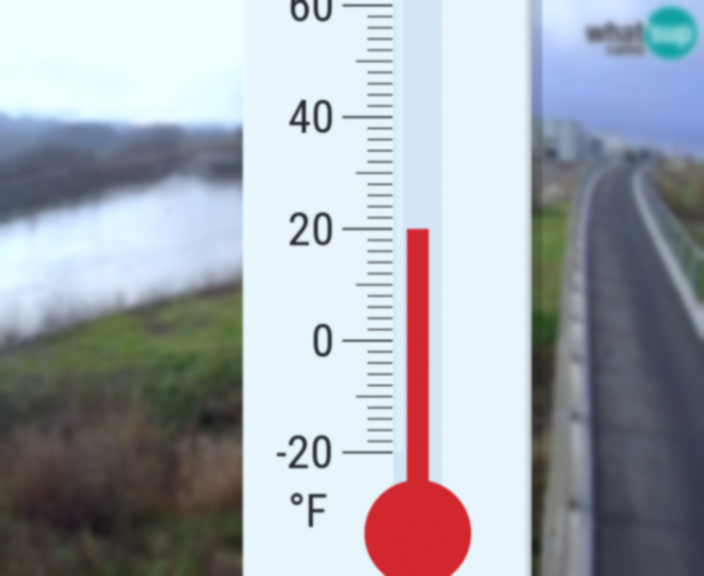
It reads 20 °F
